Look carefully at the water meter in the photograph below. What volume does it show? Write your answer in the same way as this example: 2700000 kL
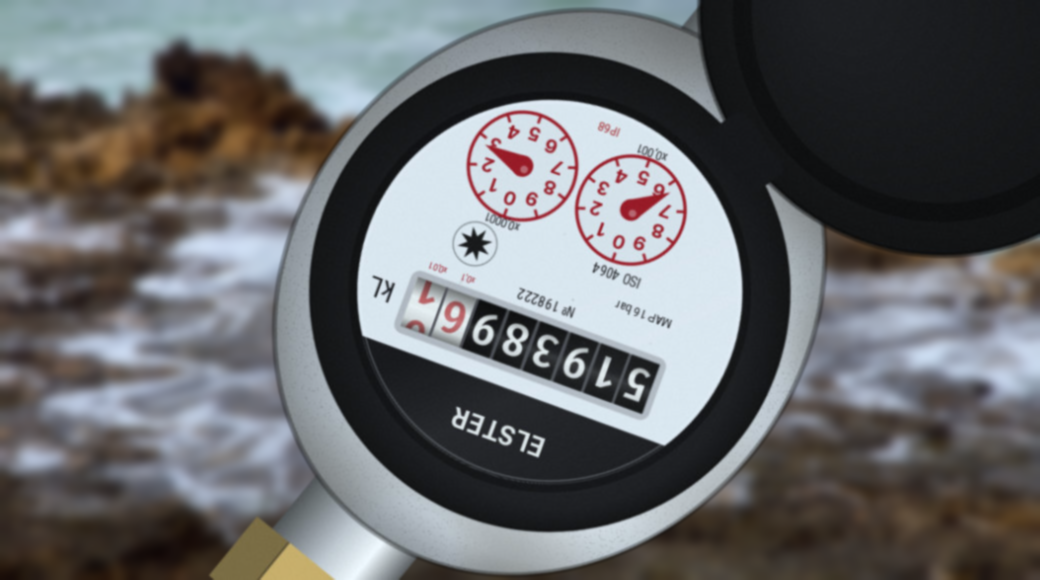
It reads 519389.6062 kL
